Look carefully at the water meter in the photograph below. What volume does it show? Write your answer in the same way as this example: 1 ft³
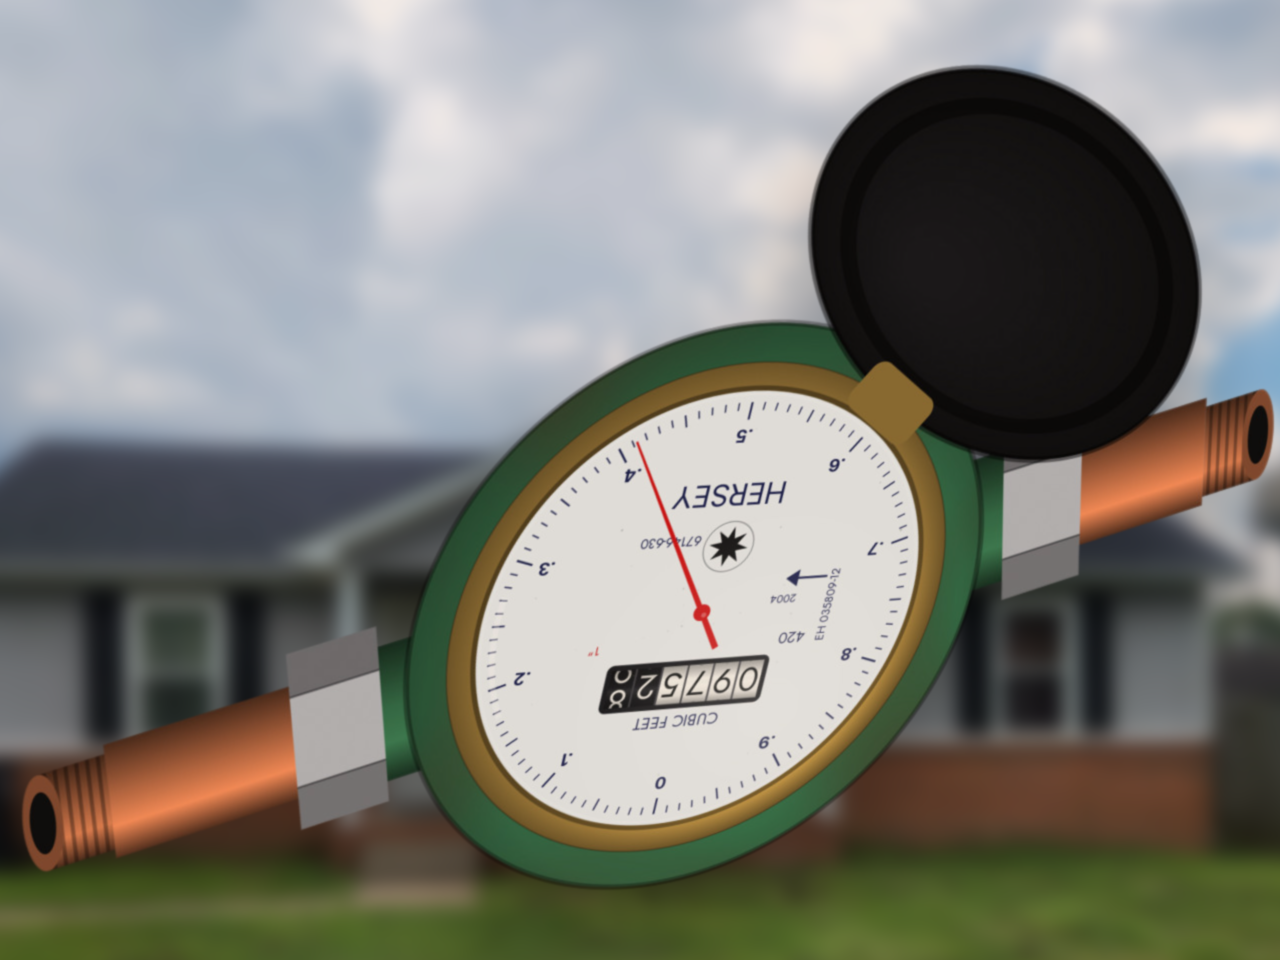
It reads 97528.41 ft³
